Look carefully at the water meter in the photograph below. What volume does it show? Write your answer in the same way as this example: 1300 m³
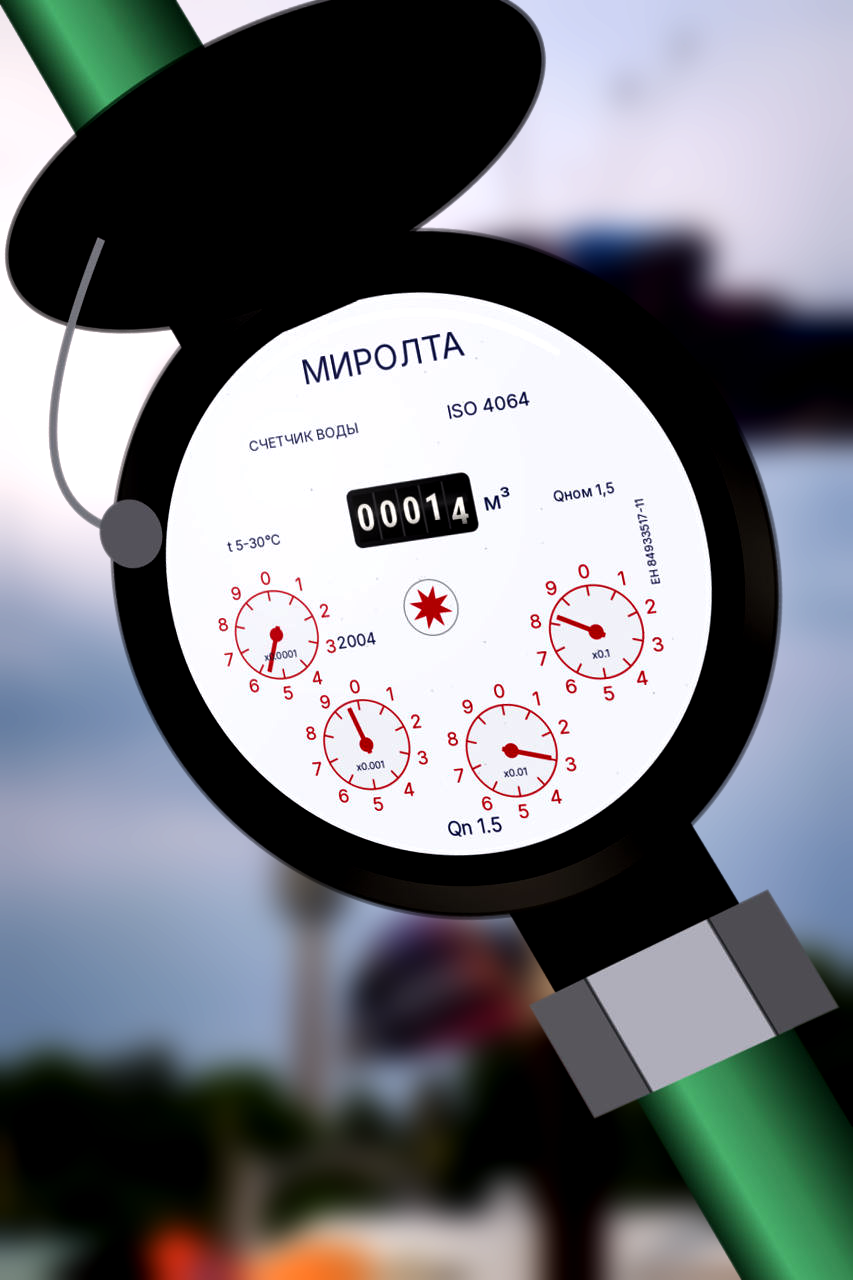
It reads 13.8295 m³
